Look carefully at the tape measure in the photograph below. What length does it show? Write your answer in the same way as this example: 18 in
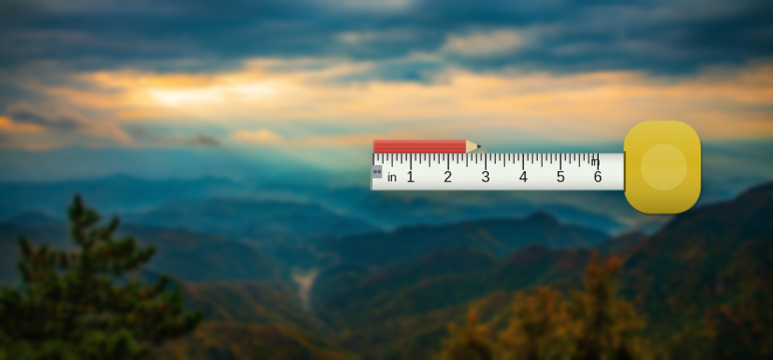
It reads 2.875 in
